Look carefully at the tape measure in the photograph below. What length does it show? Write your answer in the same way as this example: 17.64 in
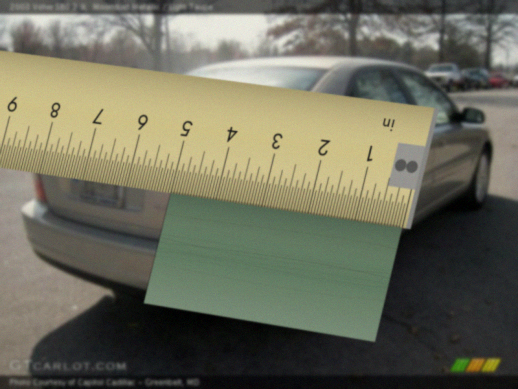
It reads 5 in
